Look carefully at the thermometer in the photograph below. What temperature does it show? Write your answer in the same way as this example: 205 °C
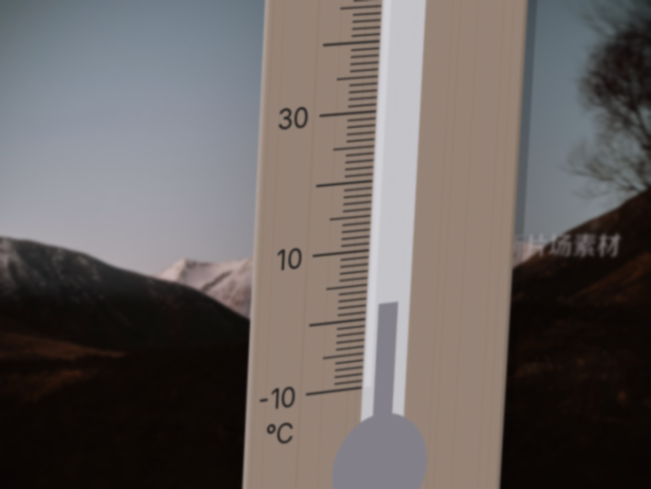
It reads 2 °C
